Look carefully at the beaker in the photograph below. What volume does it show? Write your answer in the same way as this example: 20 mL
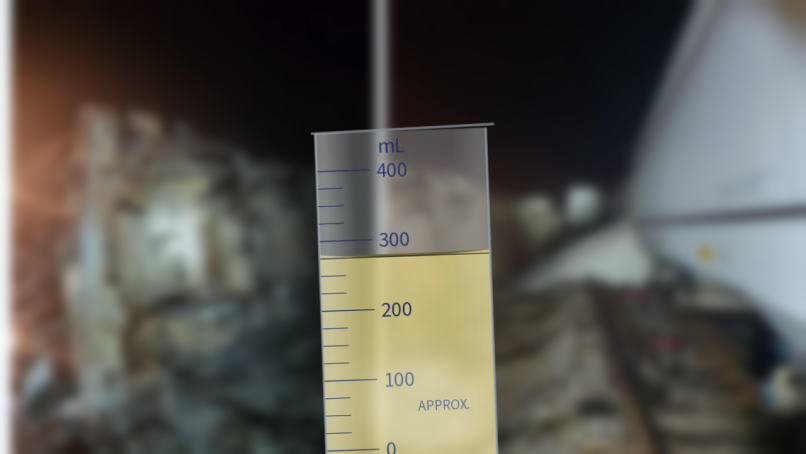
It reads 275 mL
